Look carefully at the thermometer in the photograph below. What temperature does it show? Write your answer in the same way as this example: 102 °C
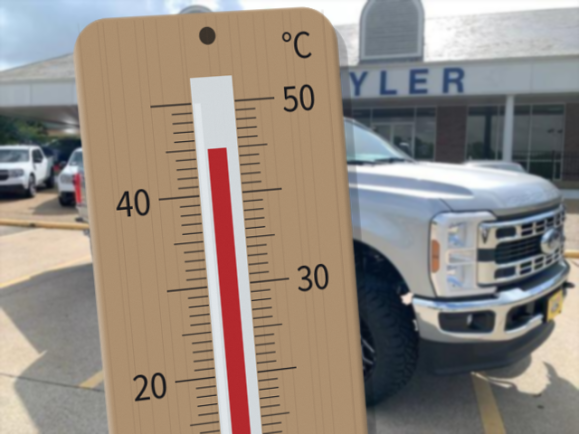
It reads 45 °C
